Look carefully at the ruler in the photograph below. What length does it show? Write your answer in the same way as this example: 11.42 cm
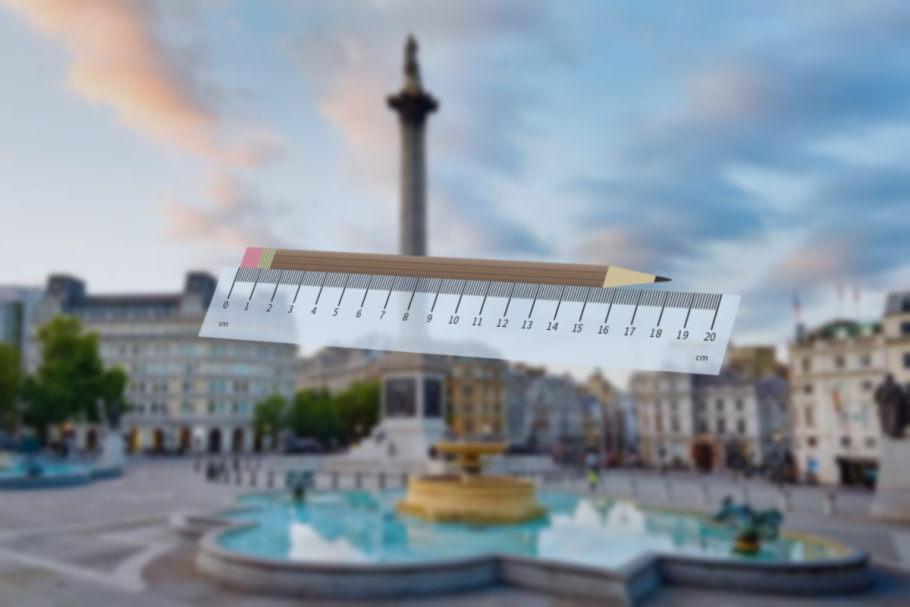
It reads 18 cm
